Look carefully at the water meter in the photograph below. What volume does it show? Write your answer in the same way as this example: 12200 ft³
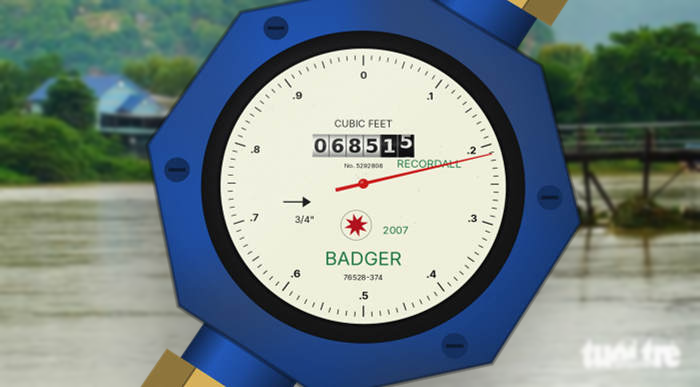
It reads 68515.21 ft³
